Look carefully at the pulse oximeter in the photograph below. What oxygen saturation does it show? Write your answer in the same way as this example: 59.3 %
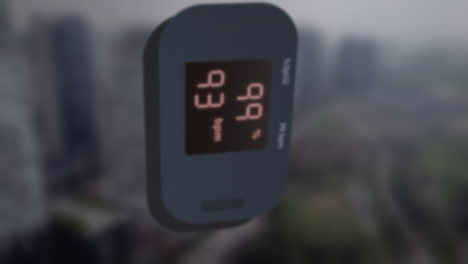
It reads 99 %
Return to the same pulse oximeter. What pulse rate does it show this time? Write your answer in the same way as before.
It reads 93 bpm
